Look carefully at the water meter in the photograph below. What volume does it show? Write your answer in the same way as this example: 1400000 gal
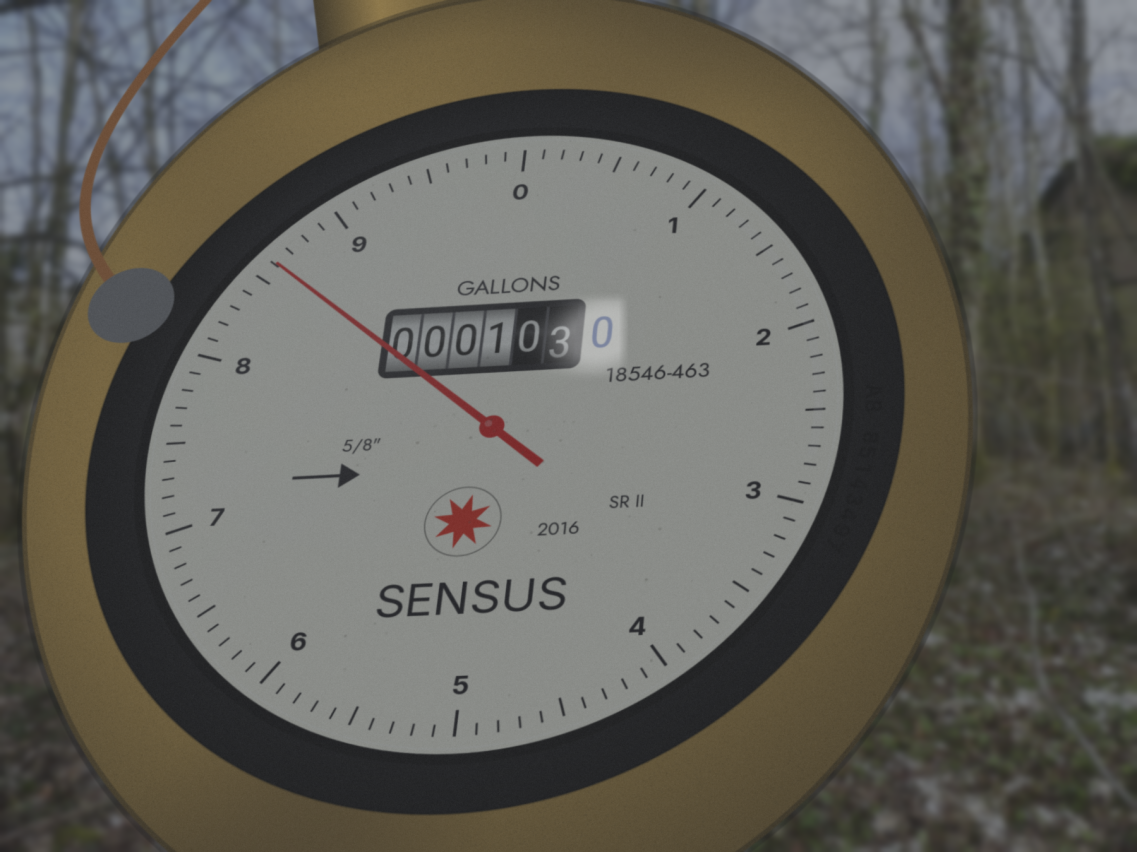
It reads 1028.6 gal
